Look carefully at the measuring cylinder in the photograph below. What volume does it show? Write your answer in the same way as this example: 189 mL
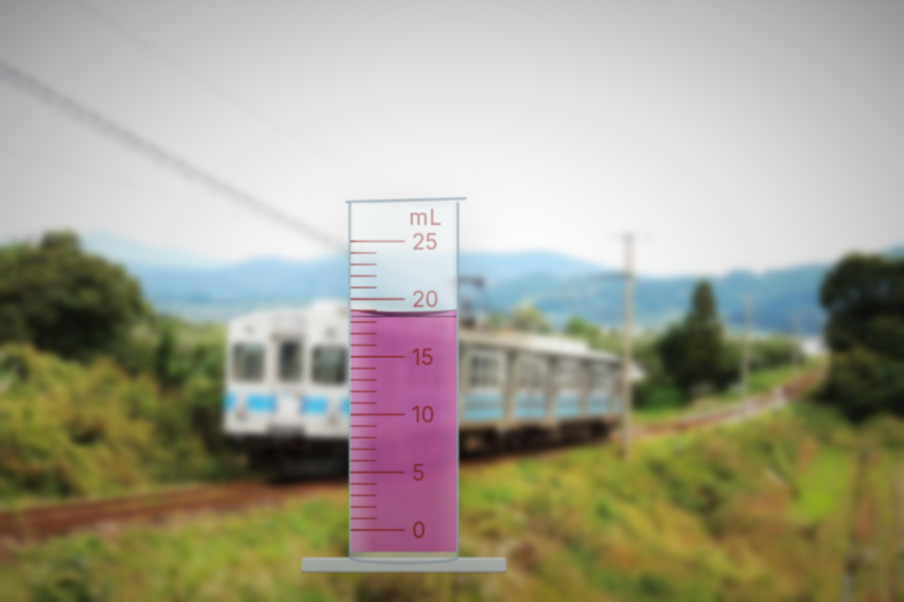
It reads 18.5 mL
